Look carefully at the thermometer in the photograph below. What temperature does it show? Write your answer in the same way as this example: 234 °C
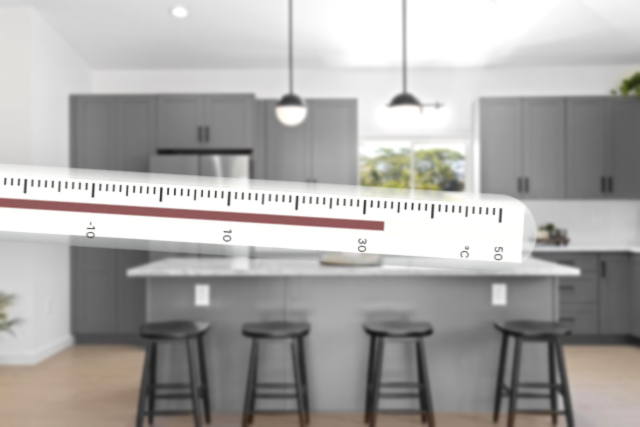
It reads 33 °C
